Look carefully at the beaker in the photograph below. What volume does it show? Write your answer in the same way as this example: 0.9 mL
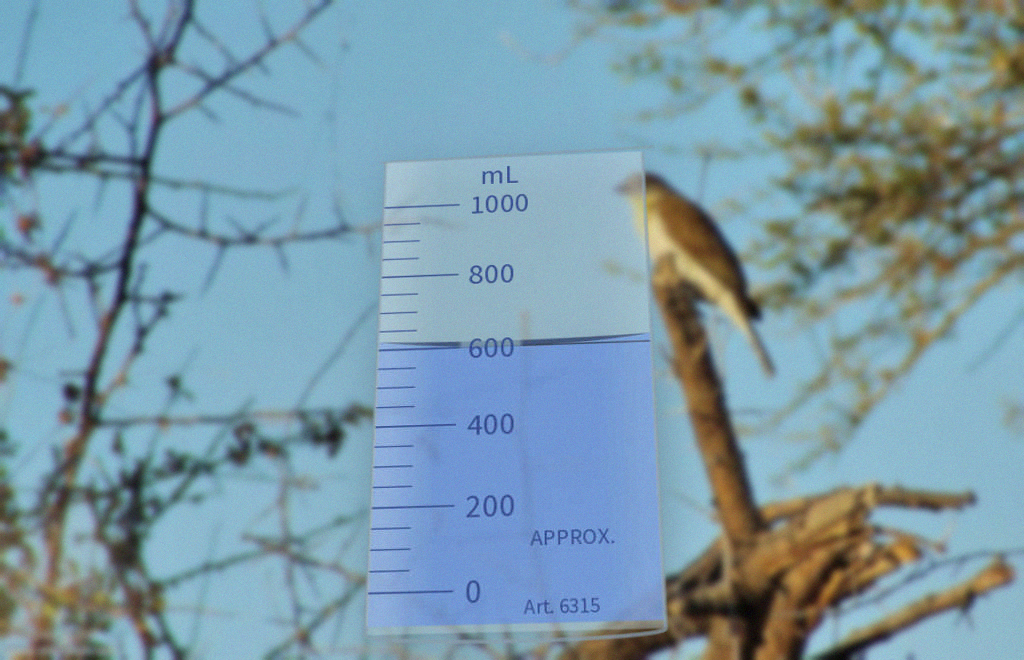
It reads 600 mL
